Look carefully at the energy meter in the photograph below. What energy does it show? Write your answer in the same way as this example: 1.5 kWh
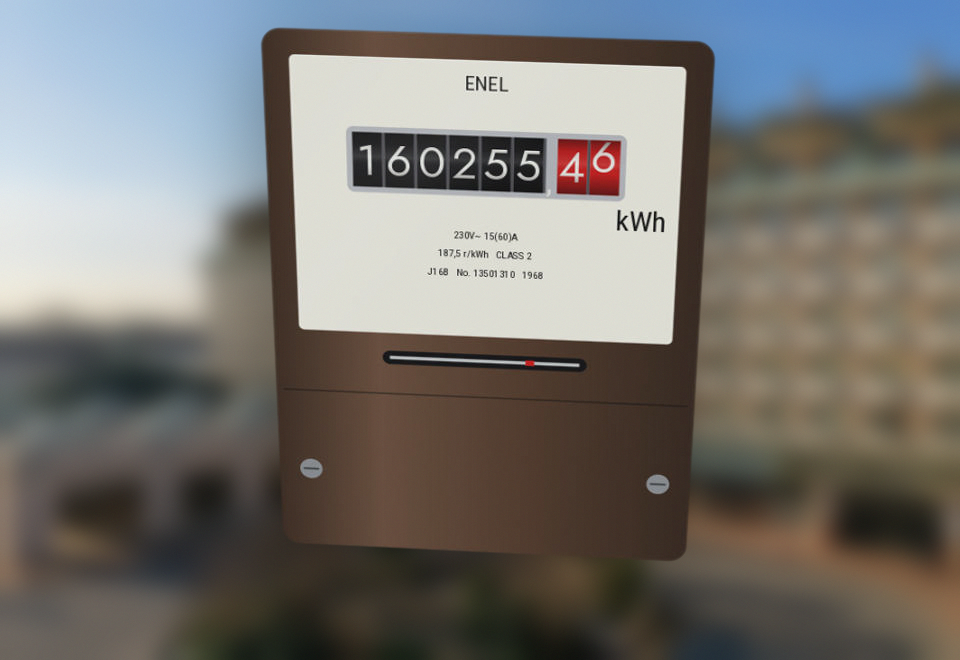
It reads 160255.46 kWh
